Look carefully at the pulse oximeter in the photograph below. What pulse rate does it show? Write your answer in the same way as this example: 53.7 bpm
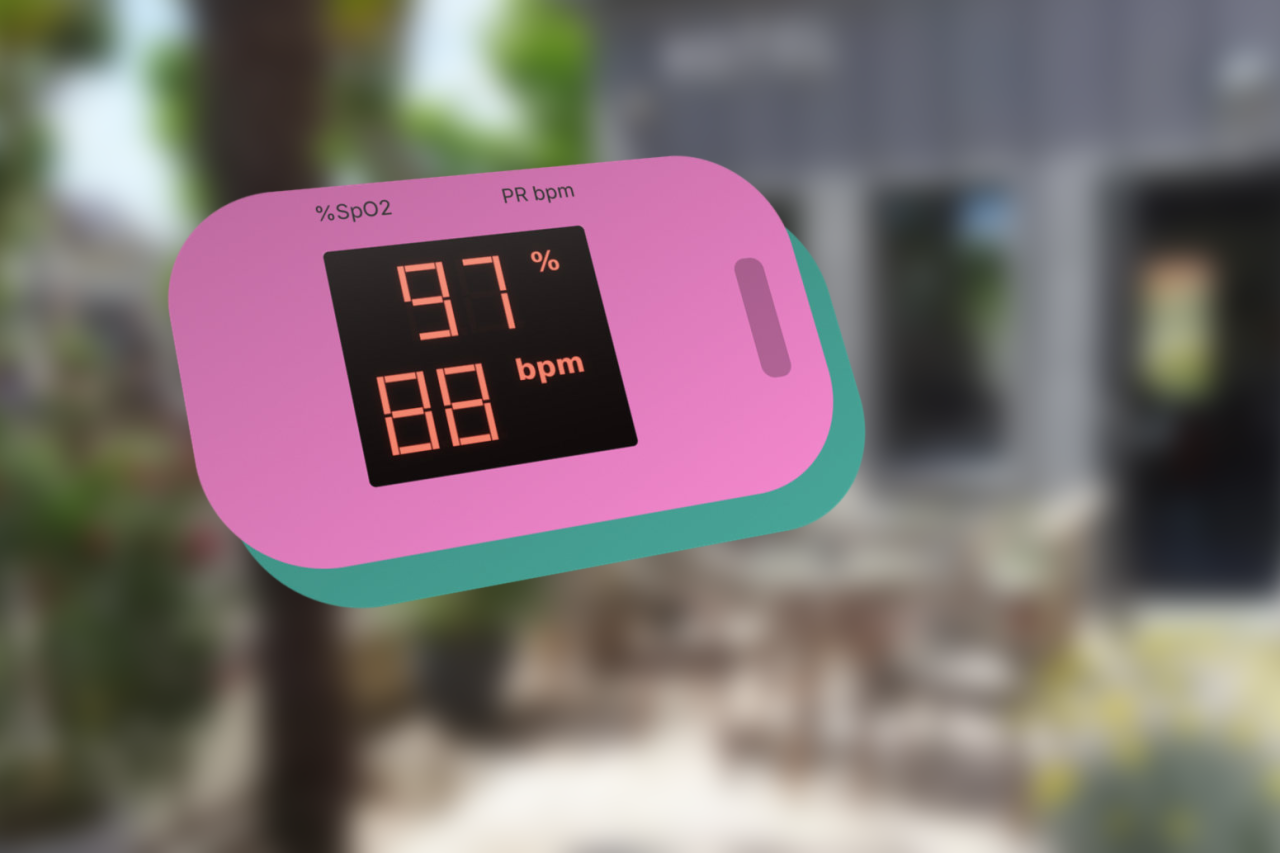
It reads 88 bpm
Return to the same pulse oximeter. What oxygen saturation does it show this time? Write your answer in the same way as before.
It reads 97 %
